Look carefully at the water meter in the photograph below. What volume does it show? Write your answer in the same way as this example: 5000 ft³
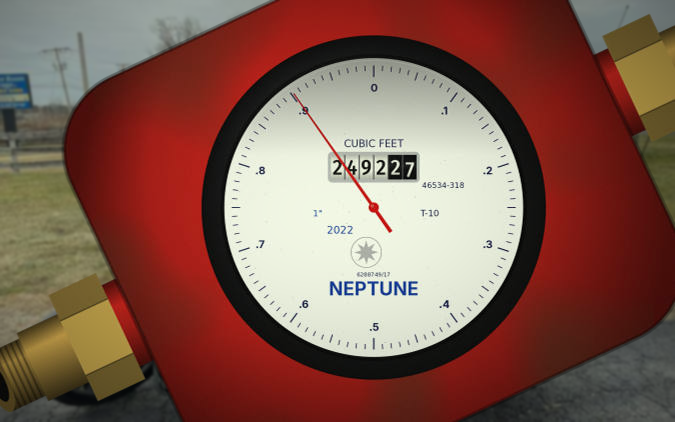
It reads 249226.90 ft³
